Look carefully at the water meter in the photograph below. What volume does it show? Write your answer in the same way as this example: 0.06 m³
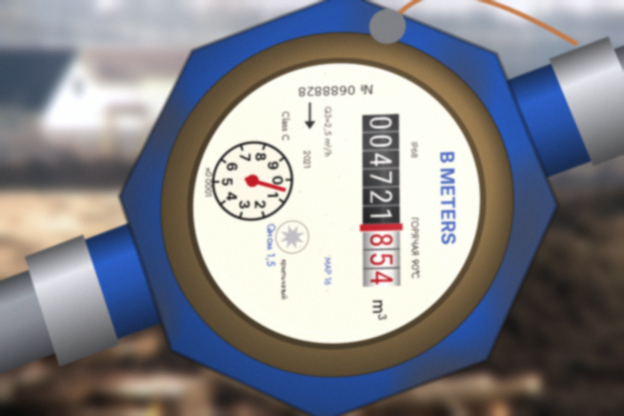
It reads 4721.8540 m³
